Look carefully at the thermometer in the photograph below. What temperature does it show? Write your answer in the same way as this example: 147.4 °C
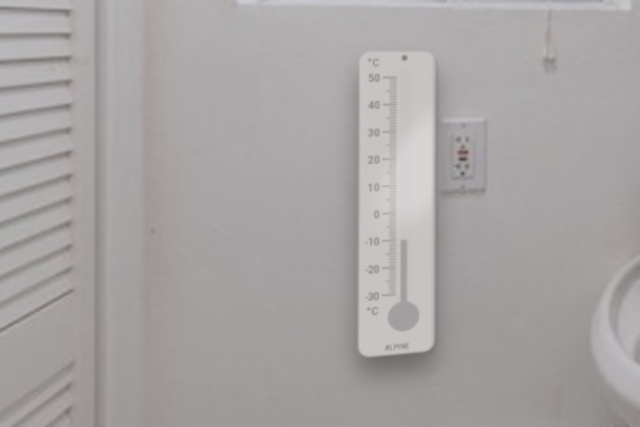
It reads -10 °C
